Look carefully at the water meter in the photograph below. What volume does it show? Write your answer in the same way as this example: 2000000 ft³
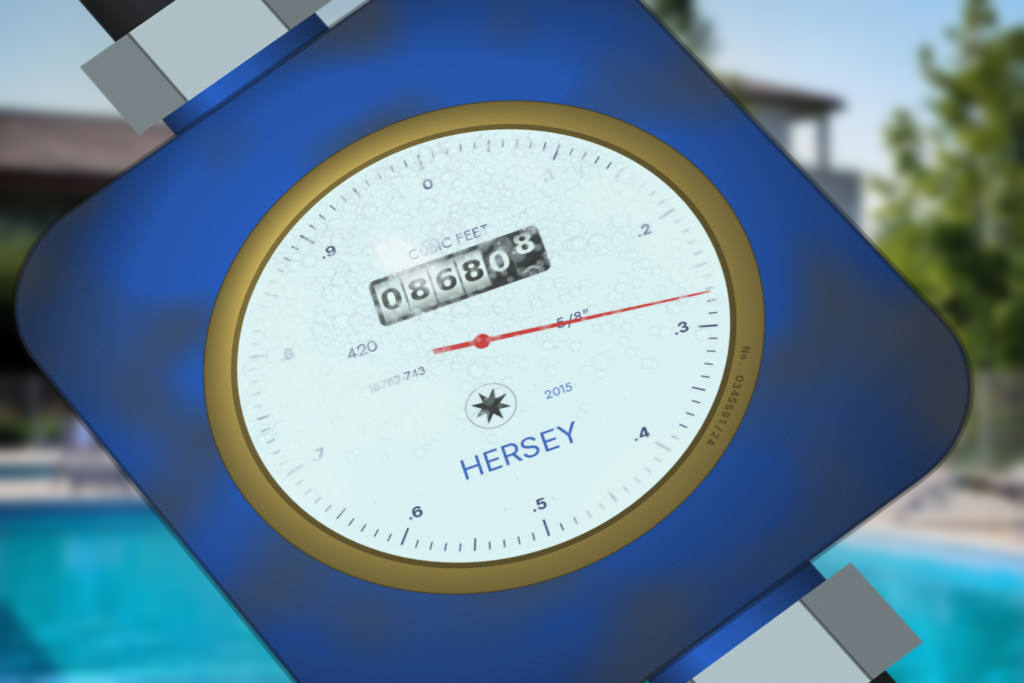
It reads 86808.27 ft³
